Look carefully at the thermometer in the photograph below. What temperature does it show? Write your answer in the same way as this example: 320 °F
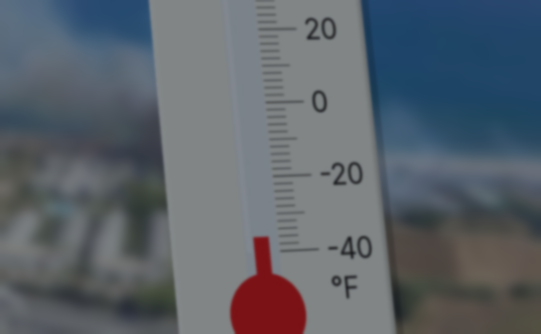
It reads -36 °F
